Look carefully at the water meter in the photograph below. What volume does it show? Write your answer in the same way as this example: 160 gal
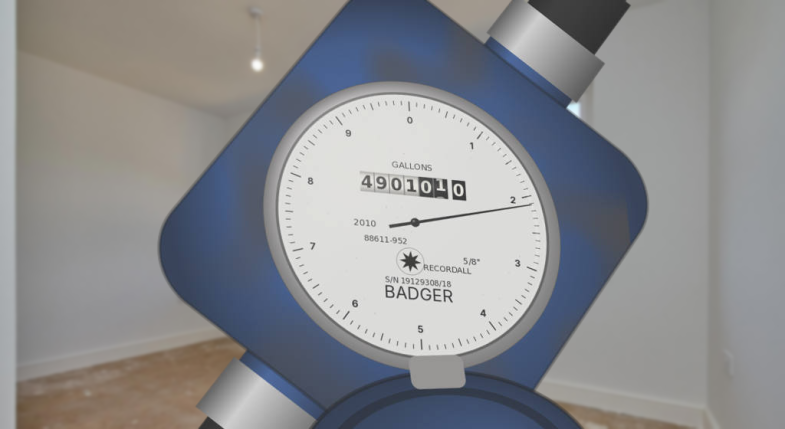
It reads 4901012.1 gal
